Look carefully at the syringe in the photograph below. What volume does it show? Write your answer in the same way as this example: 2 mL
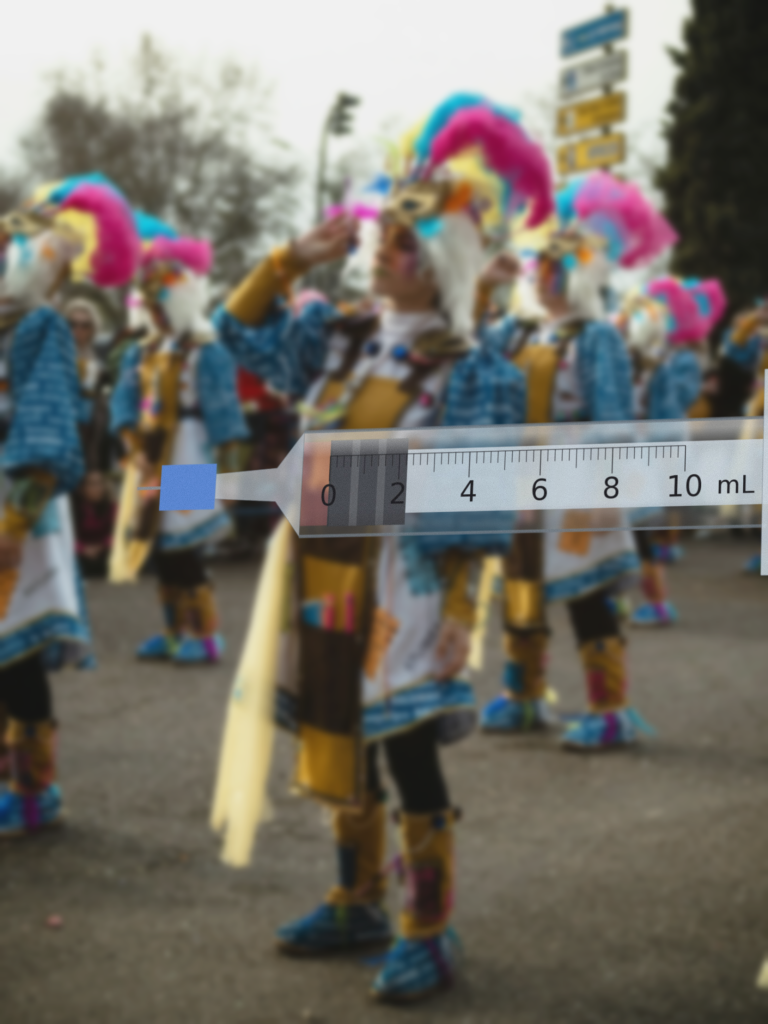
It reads 0 mL
